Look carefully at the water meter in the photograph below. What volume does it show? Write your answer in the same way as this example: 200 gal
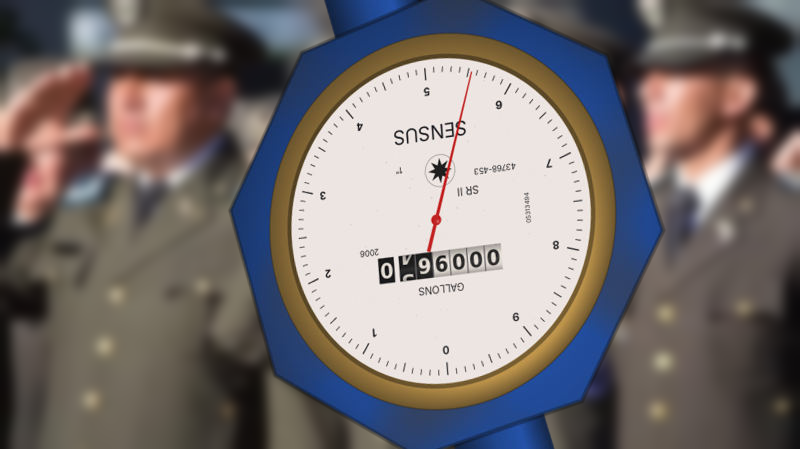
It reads 9635.5 gal
